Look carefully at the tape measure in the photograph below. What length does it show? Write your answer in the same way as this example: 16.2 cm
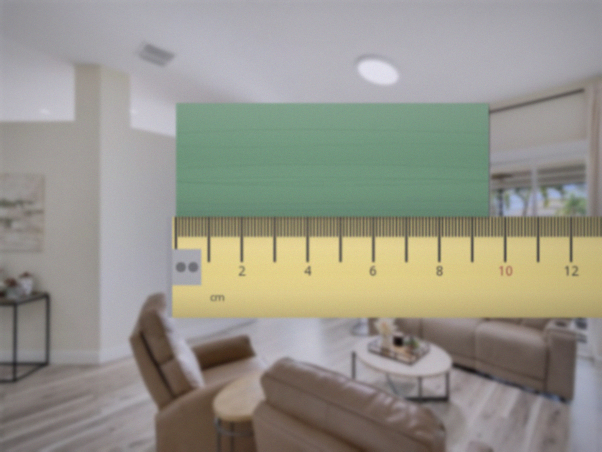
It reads 9.5 cm
